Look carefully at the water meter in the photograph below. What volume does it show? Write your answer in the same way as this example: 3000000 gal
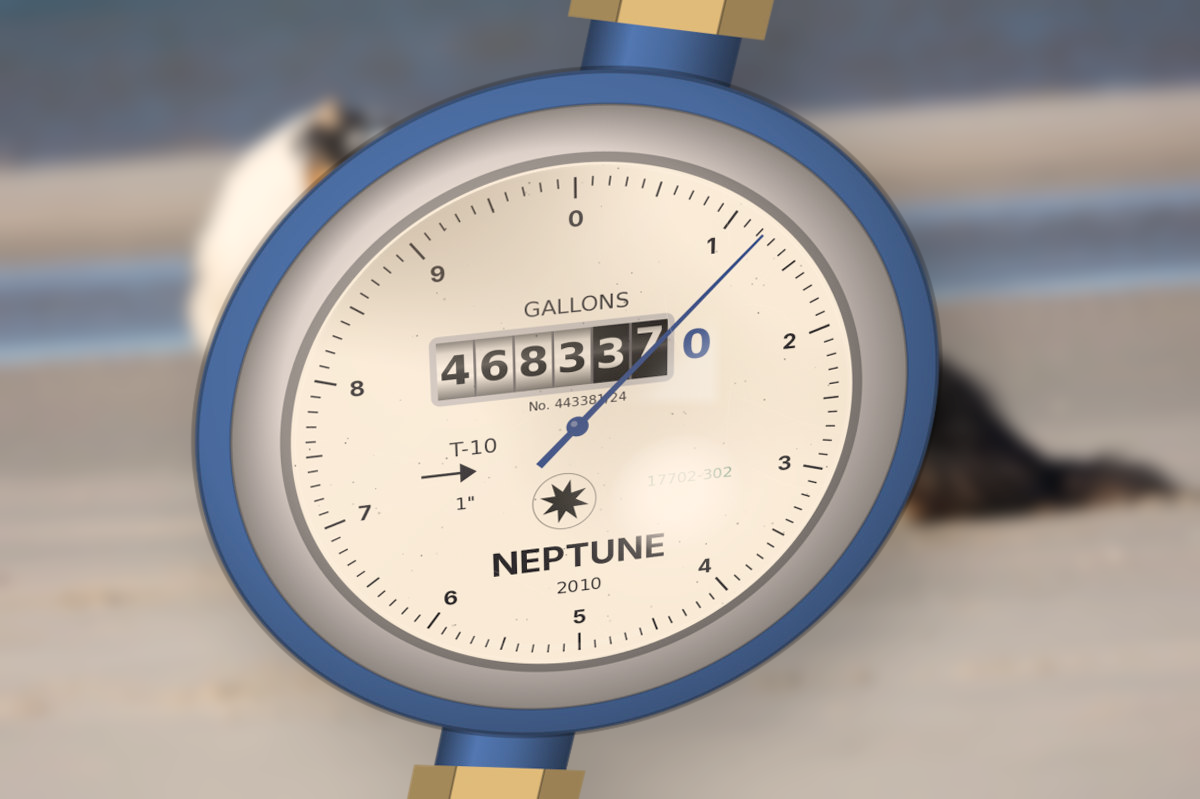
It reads 4683371.2 gal
